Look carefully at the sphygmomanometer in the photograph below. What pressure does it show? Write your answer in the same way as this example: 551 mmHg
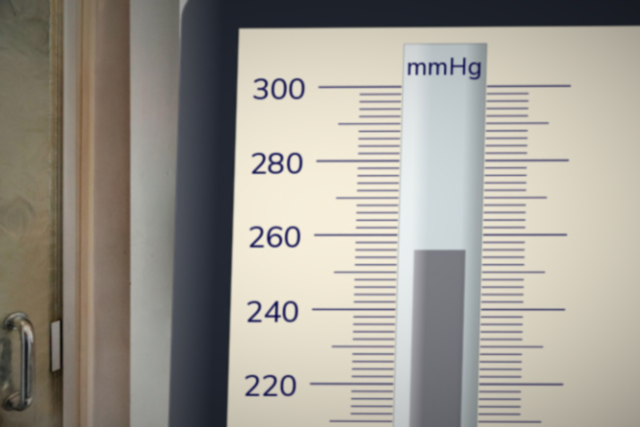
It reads 256 mmHg
